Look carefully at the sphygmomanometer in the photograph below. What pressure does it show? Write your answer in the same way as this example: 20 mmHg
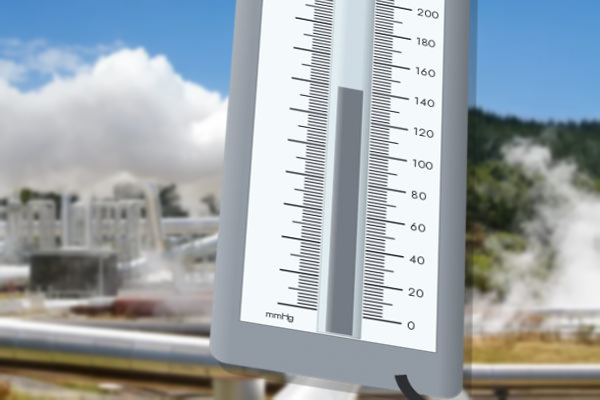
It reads 140 mmHg
